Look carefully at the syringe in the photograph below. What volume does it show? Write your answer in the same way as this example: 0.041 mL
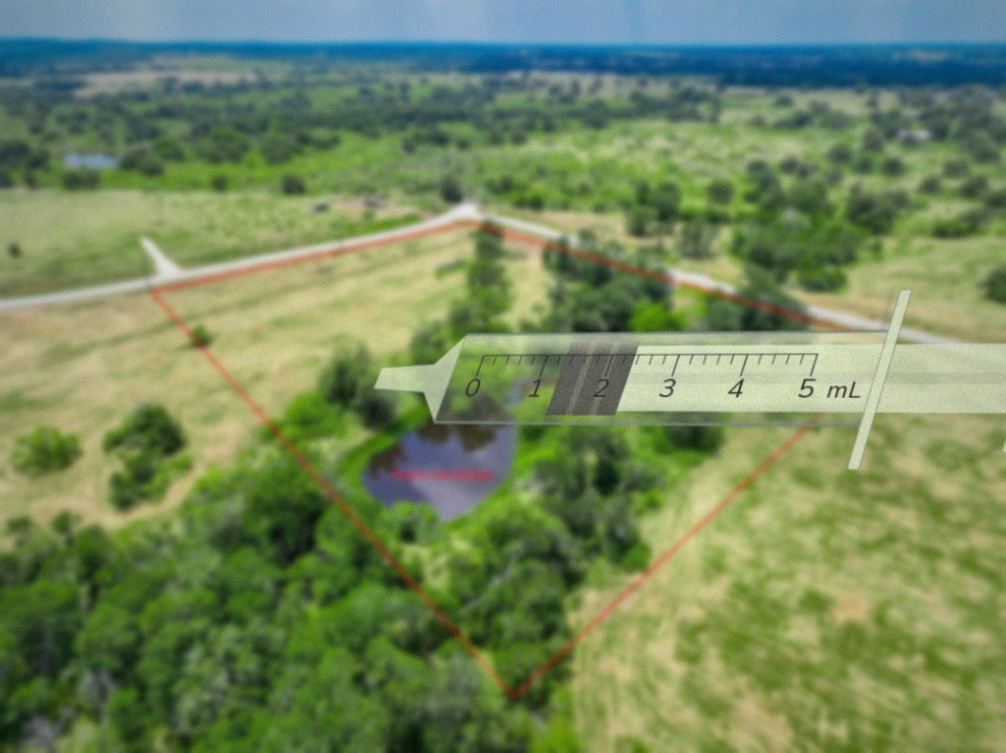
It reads 1.3 mL
